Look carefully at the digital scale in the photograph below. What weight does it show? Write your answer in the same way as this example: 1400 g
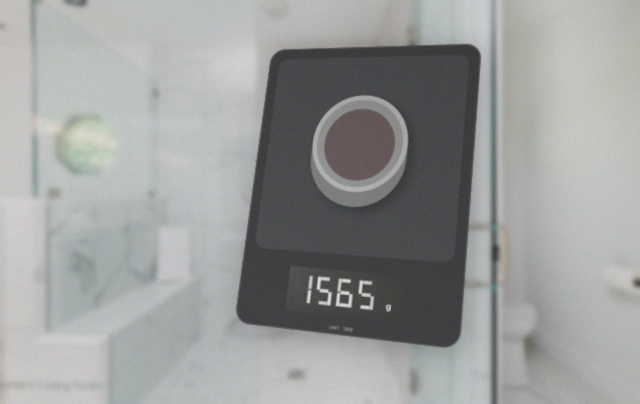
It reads 1565 g
